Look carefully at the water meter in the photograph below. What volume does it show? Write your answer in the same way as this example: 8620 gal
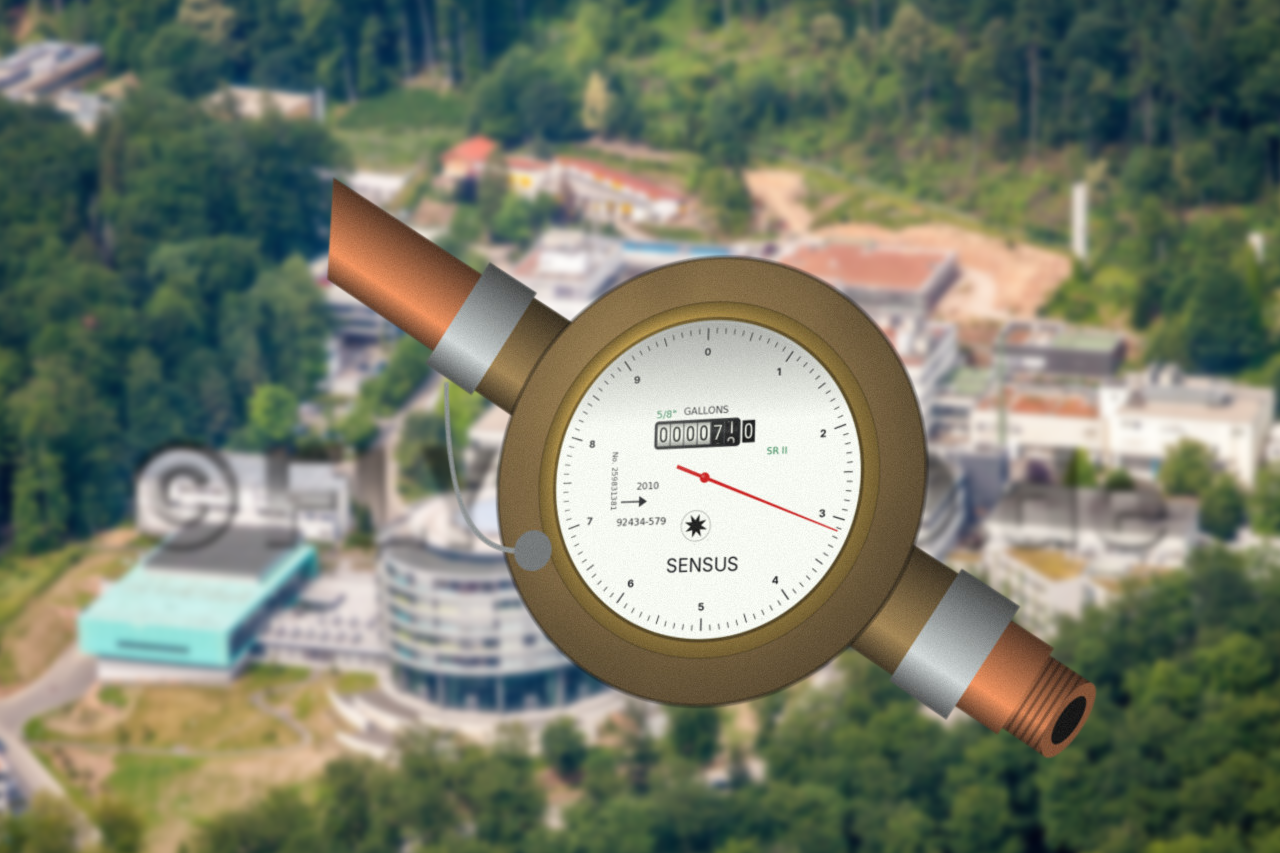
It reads 713.1 gal
